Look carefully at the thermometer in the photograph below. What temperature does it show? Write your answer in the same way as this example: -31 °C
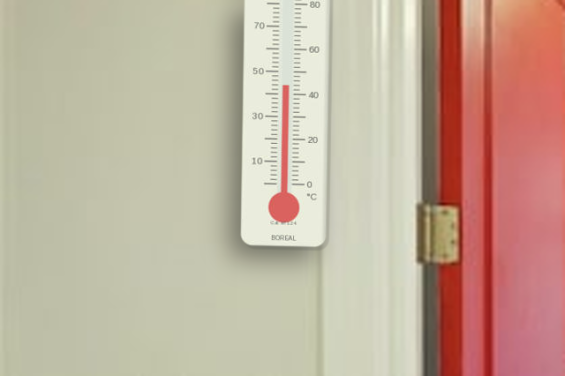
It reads 44 °C
